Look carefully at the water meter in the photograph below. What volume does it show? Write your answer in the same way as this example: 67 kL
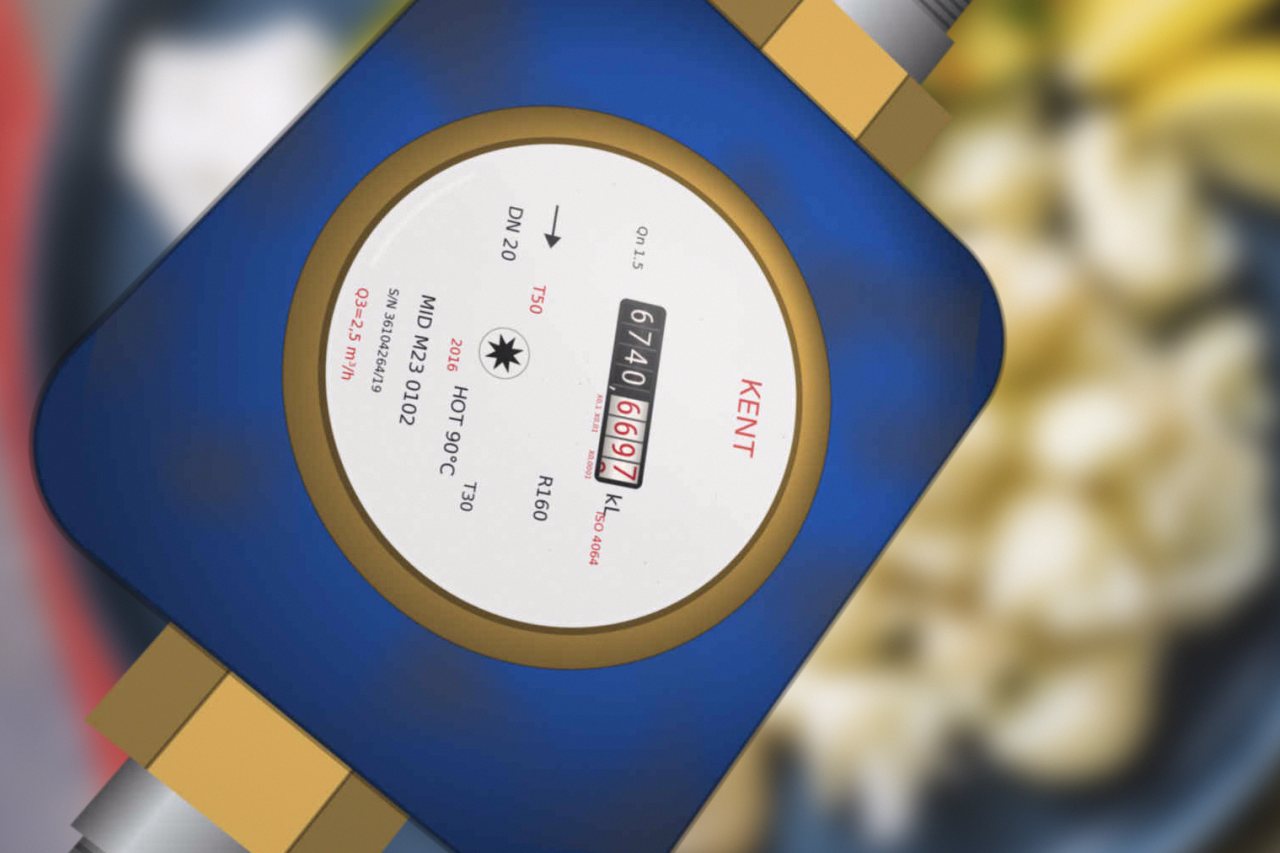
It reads 6740.6697 kL
